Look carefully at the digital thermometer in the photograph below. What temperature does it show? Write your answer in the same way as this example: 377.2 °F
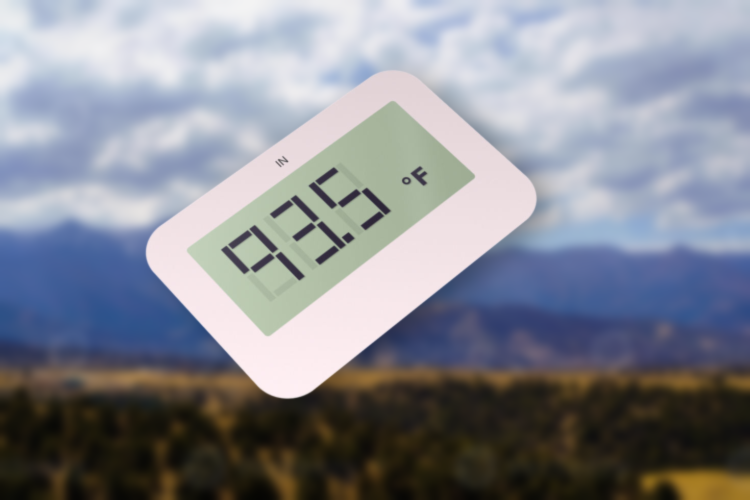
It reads 93.5 °F
